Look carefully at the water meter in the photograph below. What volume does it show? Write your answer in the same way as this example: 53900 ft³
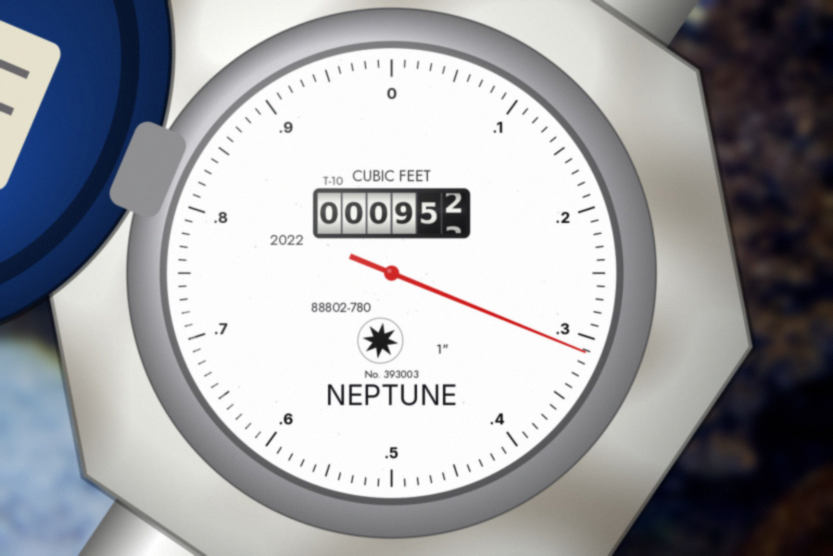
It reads 952.31 ft³
